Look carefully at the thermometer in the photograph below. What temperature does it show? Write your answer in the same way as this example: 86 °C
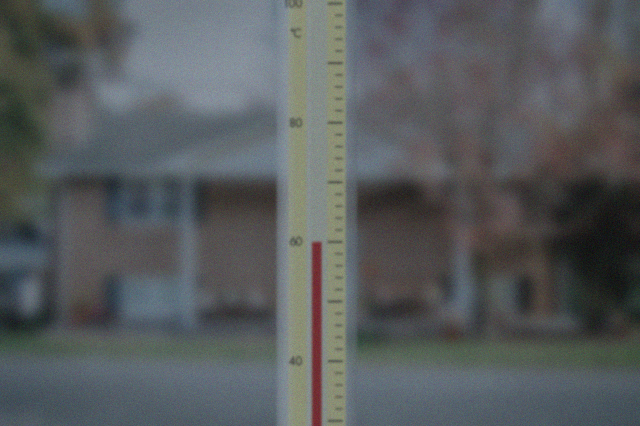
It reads 60 °C
